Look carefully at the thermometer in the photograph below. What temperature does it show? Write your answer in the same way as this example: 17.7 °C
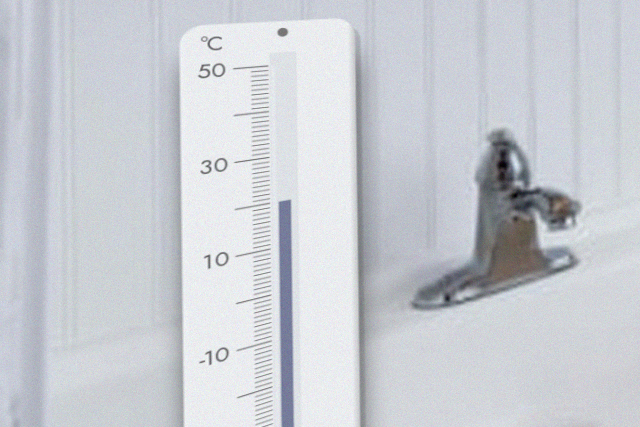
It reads 20 °C
